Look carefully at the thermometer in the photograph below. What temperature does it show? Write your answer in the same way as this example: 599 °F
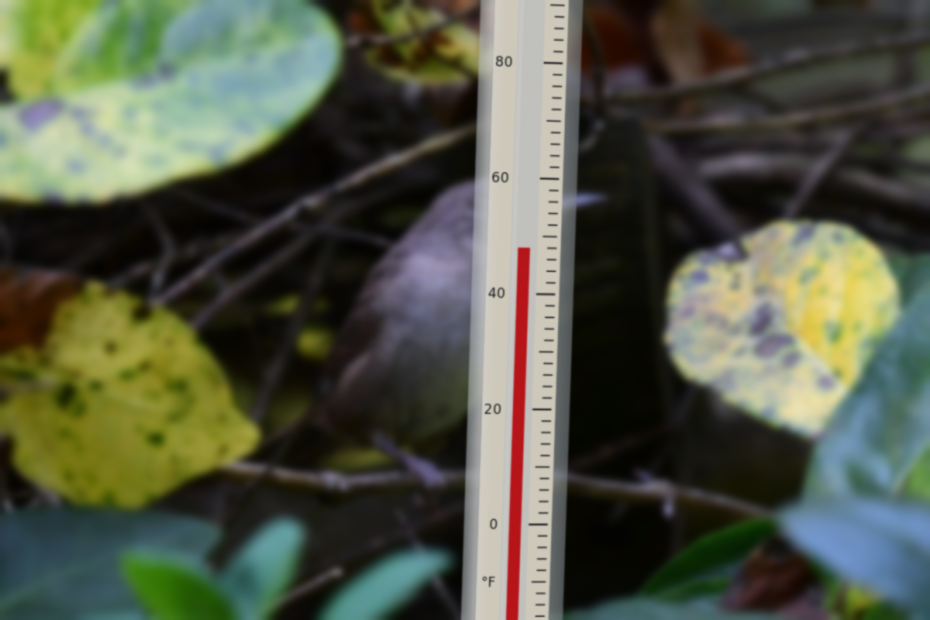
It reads 48 °F
